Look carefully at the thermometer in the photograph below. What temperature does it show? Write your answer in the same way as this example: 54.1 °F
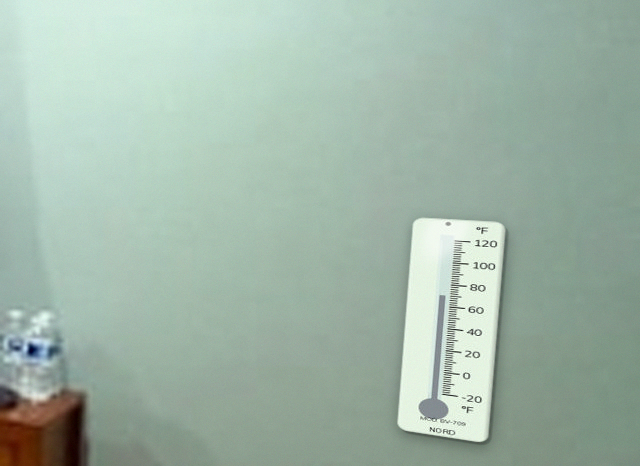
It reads 70 °F
